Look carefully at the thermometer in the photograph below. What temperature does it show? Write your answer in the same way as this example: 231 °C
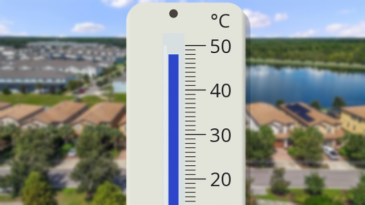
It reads 48 °C
